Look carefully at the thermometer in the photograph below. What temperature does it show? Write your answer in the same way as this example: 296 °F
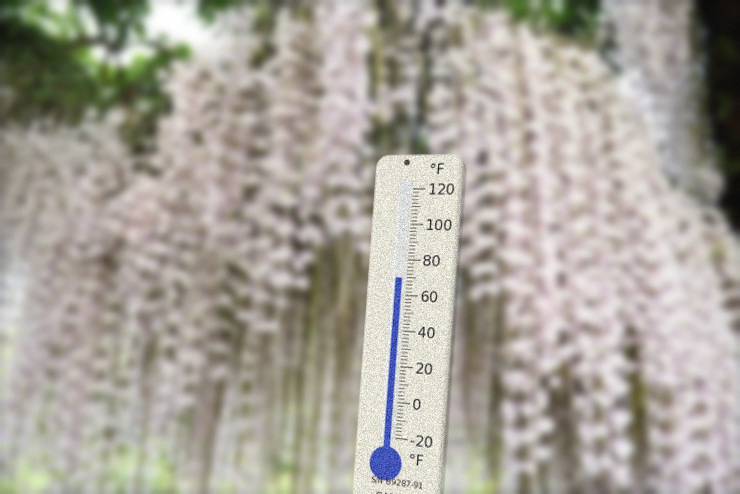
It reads 70 °F
